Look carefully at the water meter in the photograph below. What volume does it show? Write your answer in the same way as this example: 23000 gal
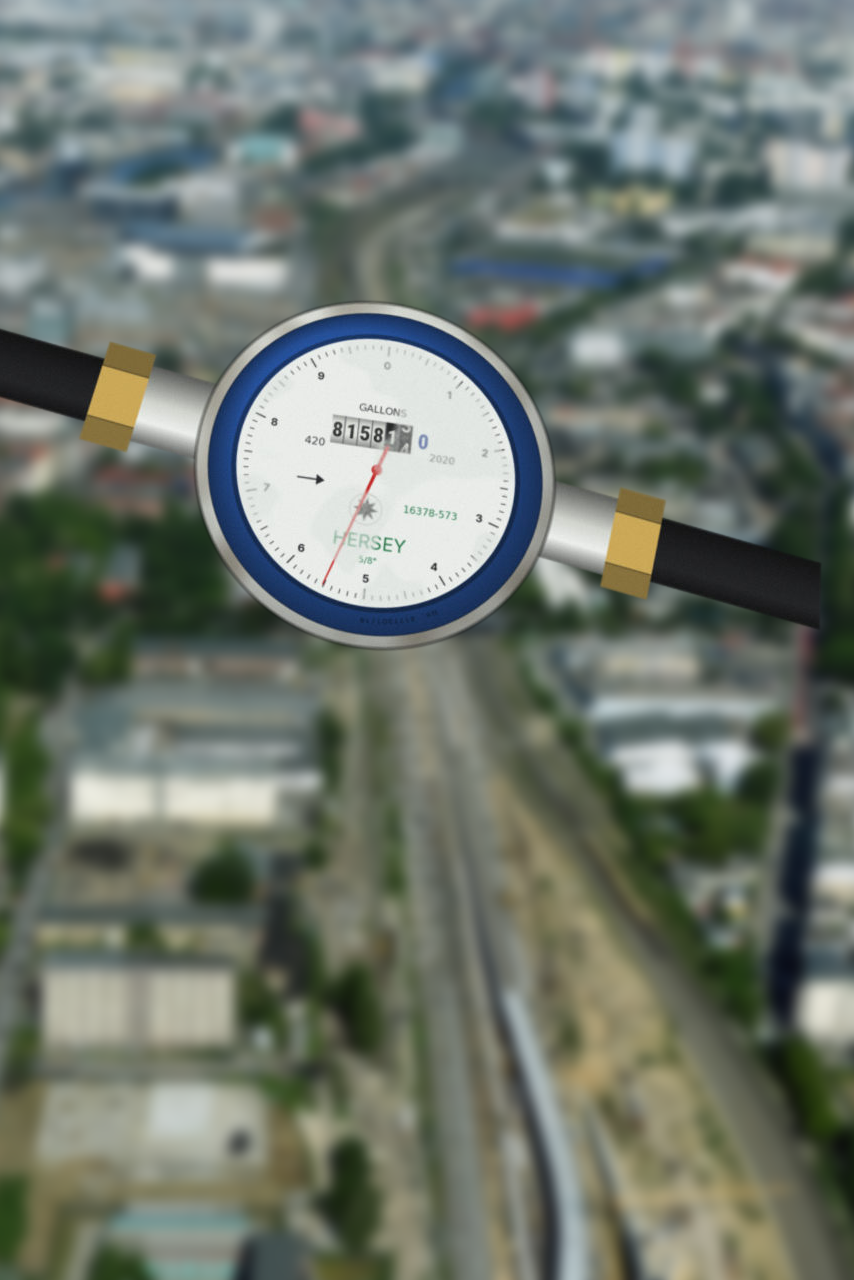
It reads 8158135.5 gal
